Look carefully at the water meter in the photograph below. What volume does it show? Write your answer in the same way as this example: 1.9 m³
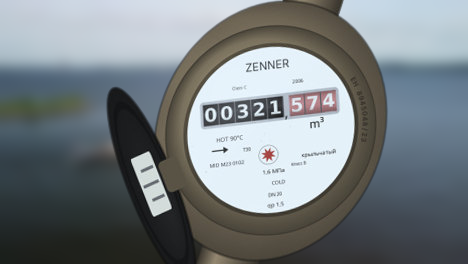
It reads 321.574 m³
